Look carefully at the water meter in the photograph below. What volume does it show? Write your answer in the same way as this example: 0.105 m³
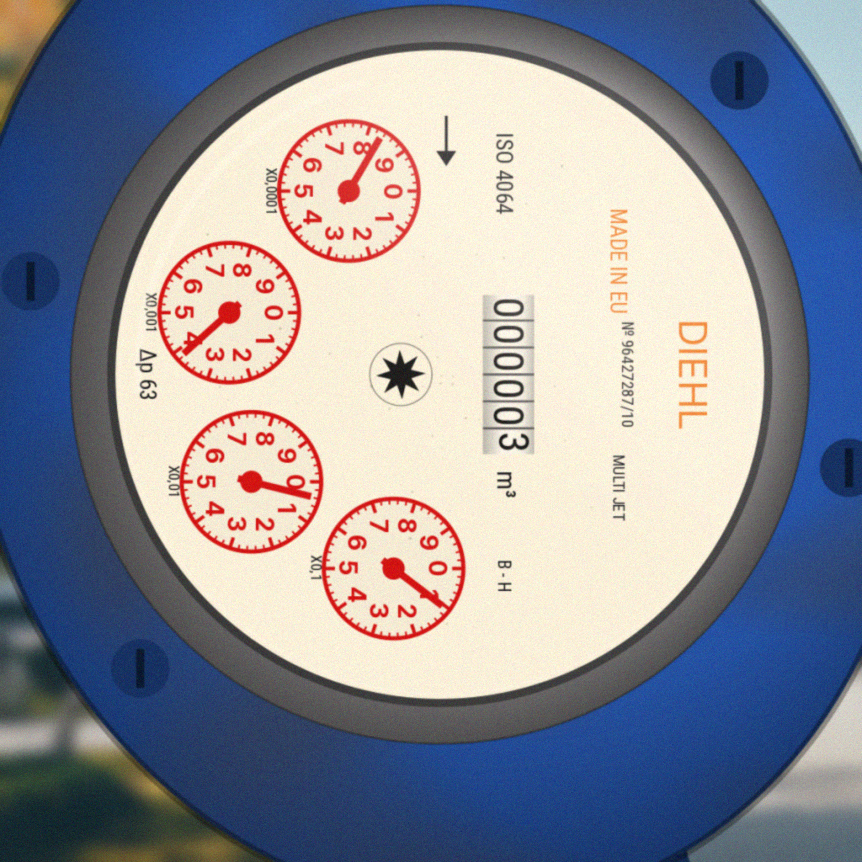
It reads 3.1038 m³
